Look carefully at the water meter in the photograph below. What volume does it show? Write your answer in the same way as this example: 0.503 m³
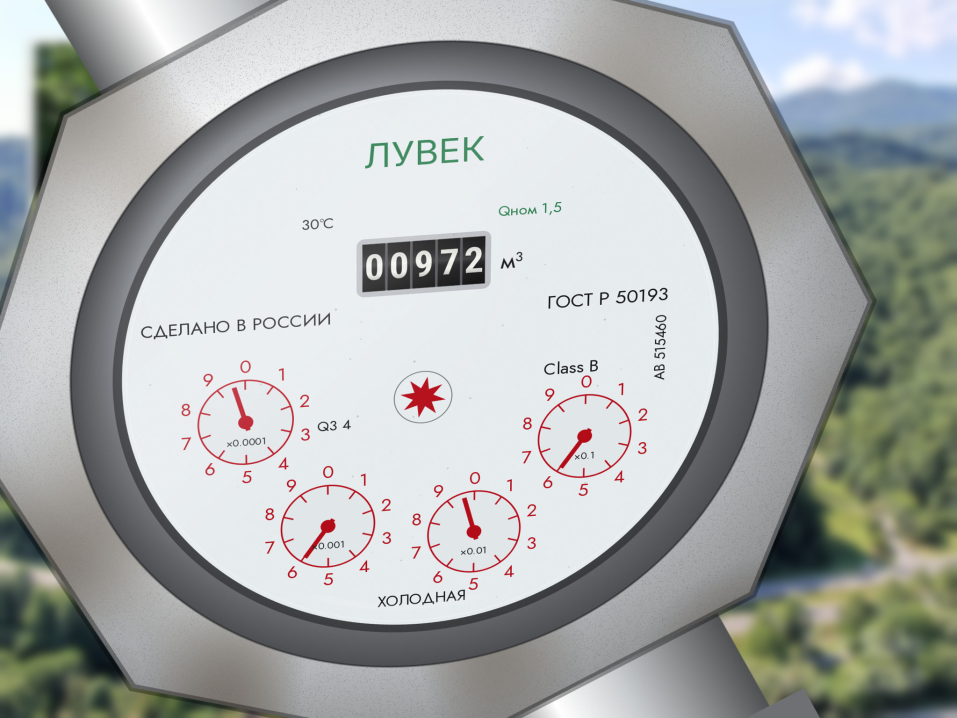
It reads 972.5959 m³
